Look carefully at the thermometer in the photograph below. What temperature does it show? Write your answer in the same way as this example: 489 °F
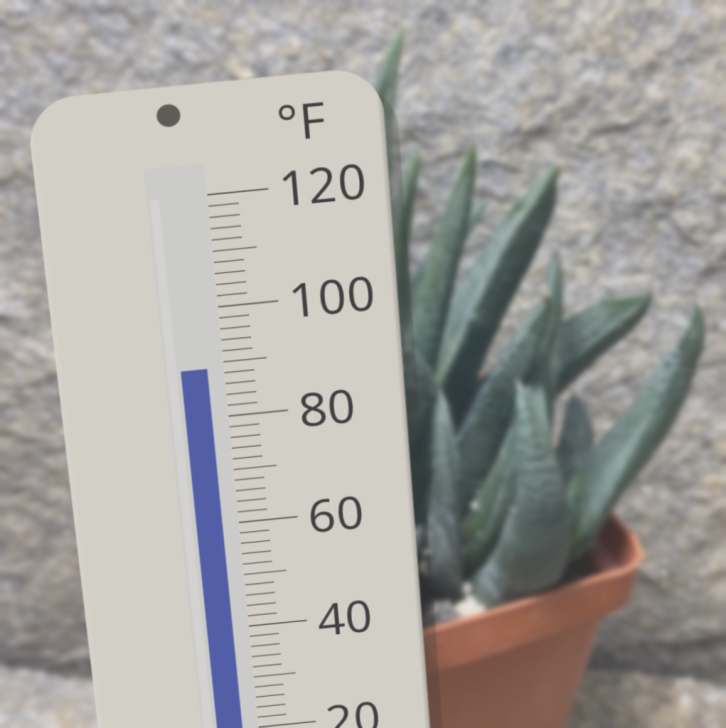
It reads 89 °F
